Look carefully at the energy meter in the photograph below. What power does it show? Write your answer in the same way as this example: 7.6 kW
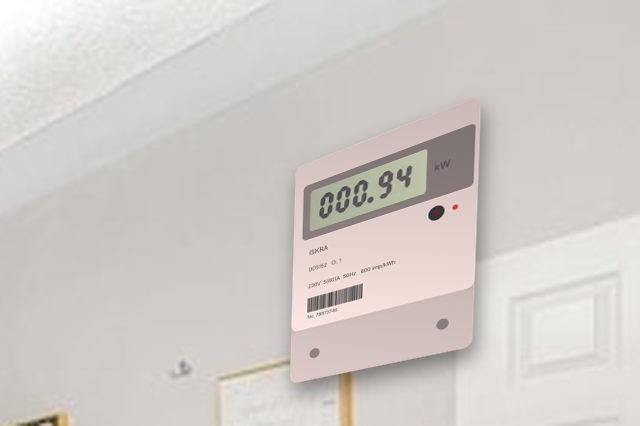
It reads 0.94 kW
